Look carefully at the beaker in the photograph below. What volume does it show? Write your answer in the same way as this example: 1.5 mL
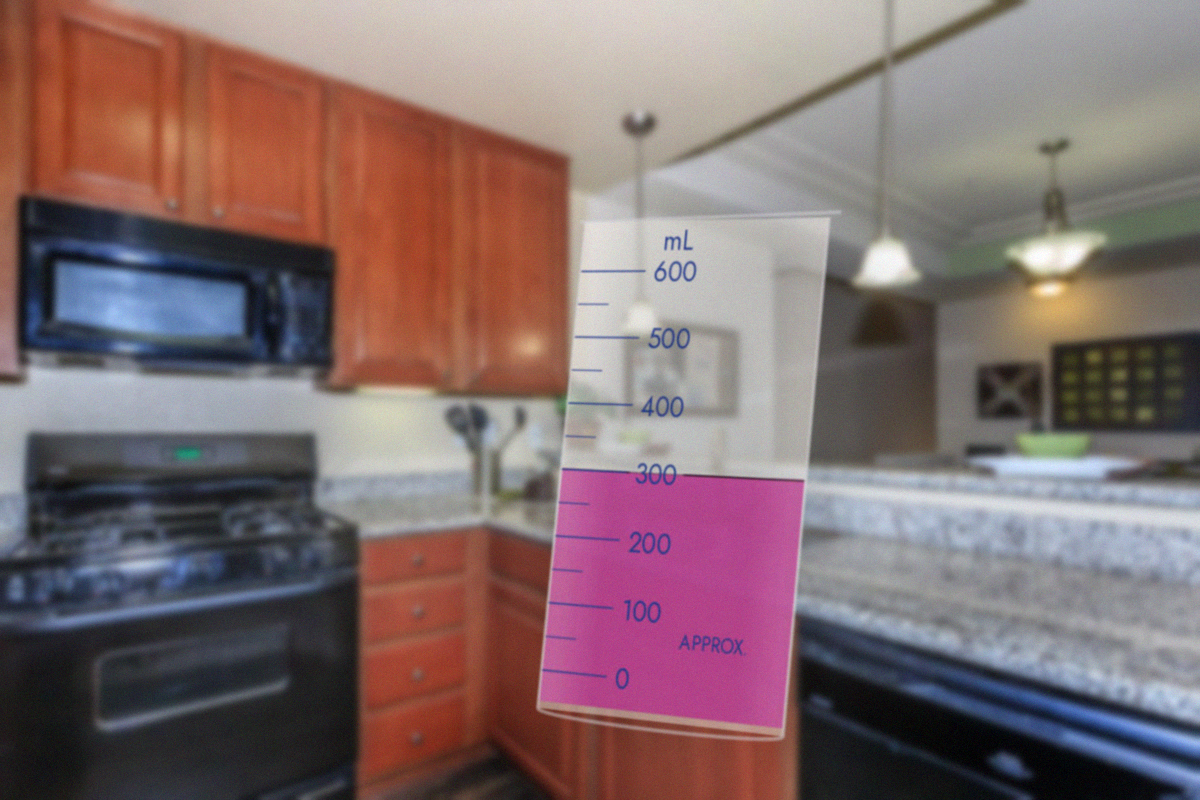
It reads 300 mL
